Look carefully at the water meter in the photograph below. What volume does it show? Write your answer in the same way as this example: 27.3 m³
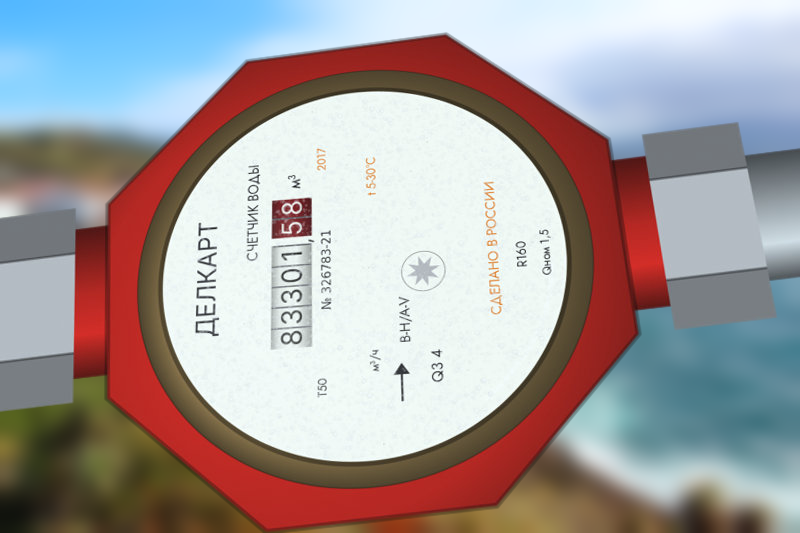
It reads 83301.58 m³
